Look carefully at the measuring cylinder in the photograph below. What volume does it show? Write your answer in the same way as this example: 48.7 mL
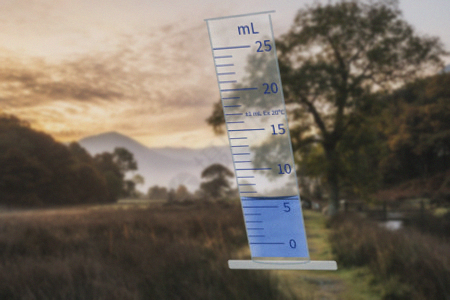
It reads 6 mL
